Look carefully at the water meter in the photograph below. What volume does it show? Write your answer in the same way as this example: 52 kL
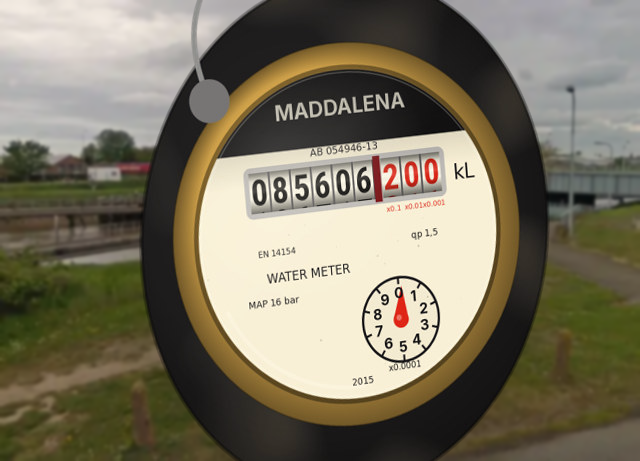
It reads 85606.2000 kL
